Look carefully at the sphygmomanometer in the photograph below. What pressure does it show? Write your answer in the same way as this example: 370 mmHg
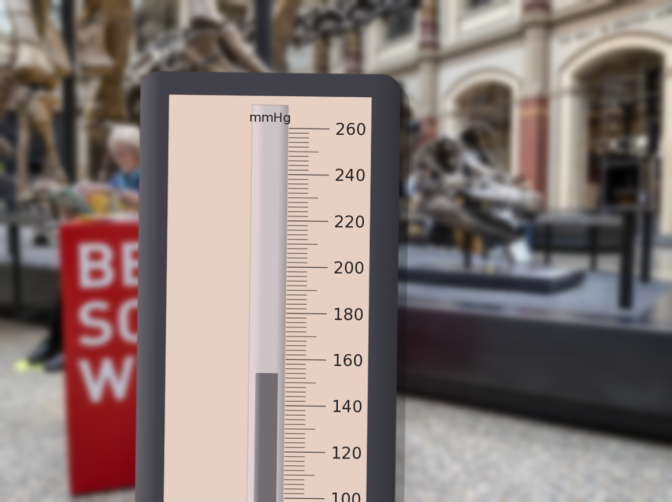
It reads 154 mmHg
